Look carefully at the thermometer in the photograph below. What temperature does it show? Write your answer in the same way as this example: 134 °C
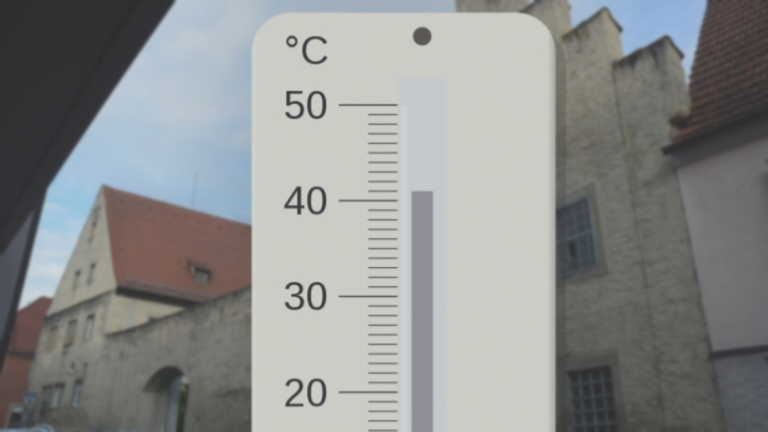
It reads 41 °C
